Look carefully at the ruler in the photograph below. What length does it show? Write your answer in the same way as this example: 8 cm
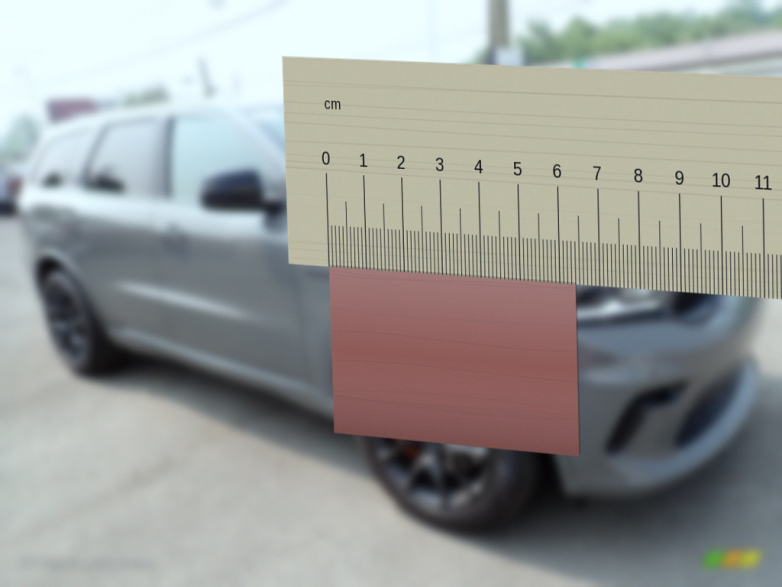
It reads 6.4 cm
